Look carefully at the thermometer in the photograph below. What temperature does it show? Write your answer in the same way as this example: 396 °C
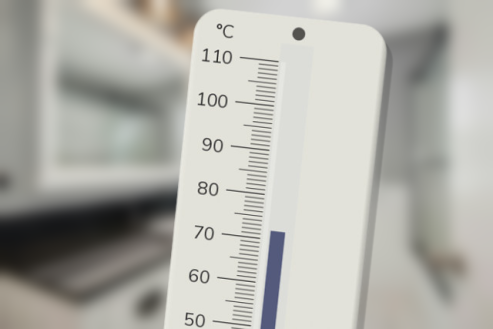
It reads 72 °C
